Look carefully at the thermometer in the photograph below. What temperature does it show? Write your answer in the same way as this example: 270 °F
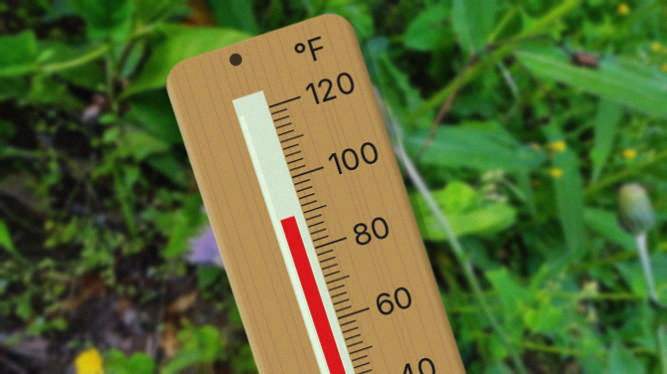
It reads 90 °F
